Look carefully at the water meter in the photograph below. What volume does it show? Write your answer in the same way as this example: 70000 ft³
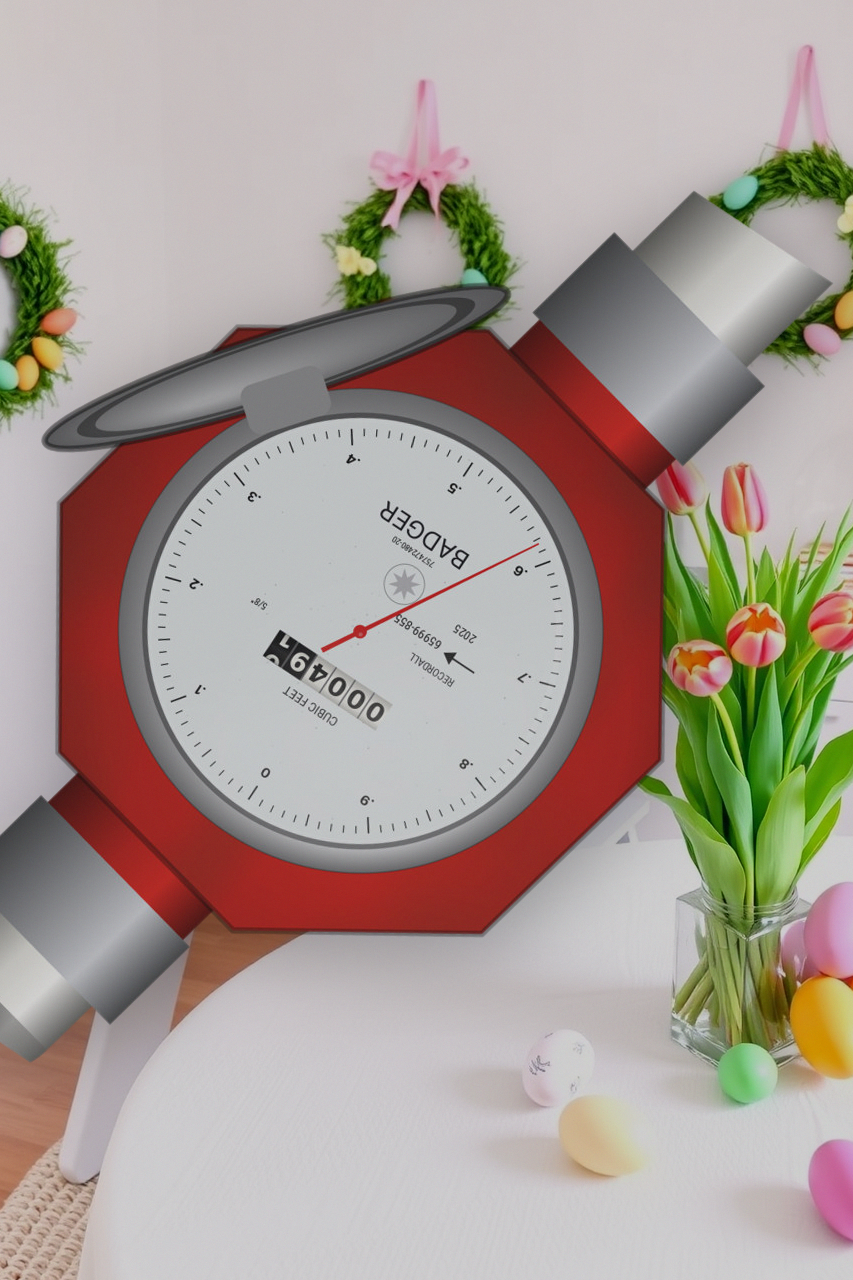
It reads 490.58 ft³
